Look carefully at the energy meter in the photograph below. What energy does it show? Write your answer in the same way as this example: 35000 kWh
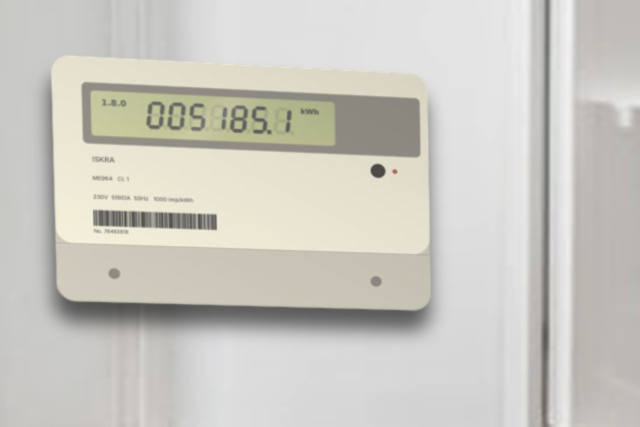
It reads 5185.1 kWh
